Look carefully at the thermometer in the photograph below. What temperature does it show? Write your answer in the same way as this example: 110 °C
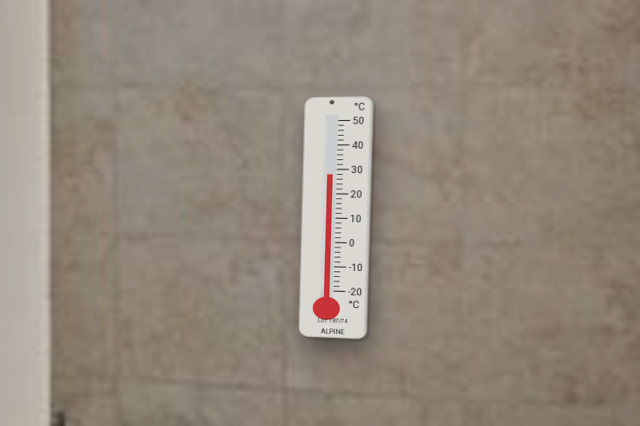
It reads 28 °C
